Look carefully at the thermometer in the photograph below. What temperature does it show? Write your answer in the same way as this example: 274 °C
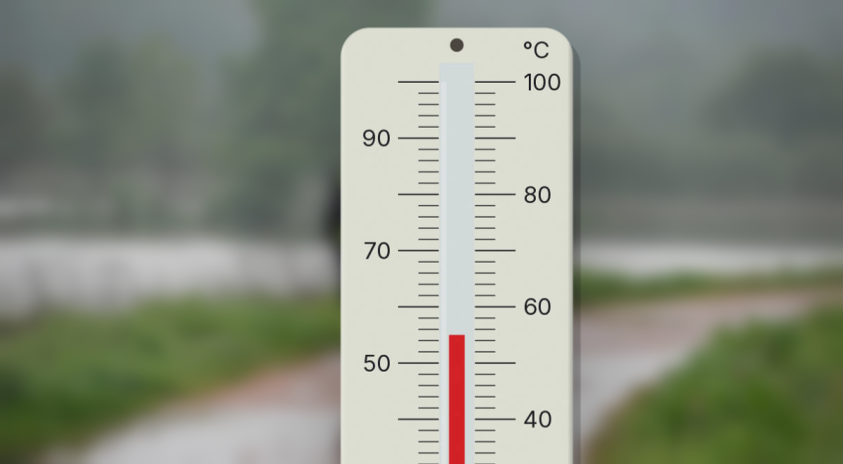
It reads 55 °C
